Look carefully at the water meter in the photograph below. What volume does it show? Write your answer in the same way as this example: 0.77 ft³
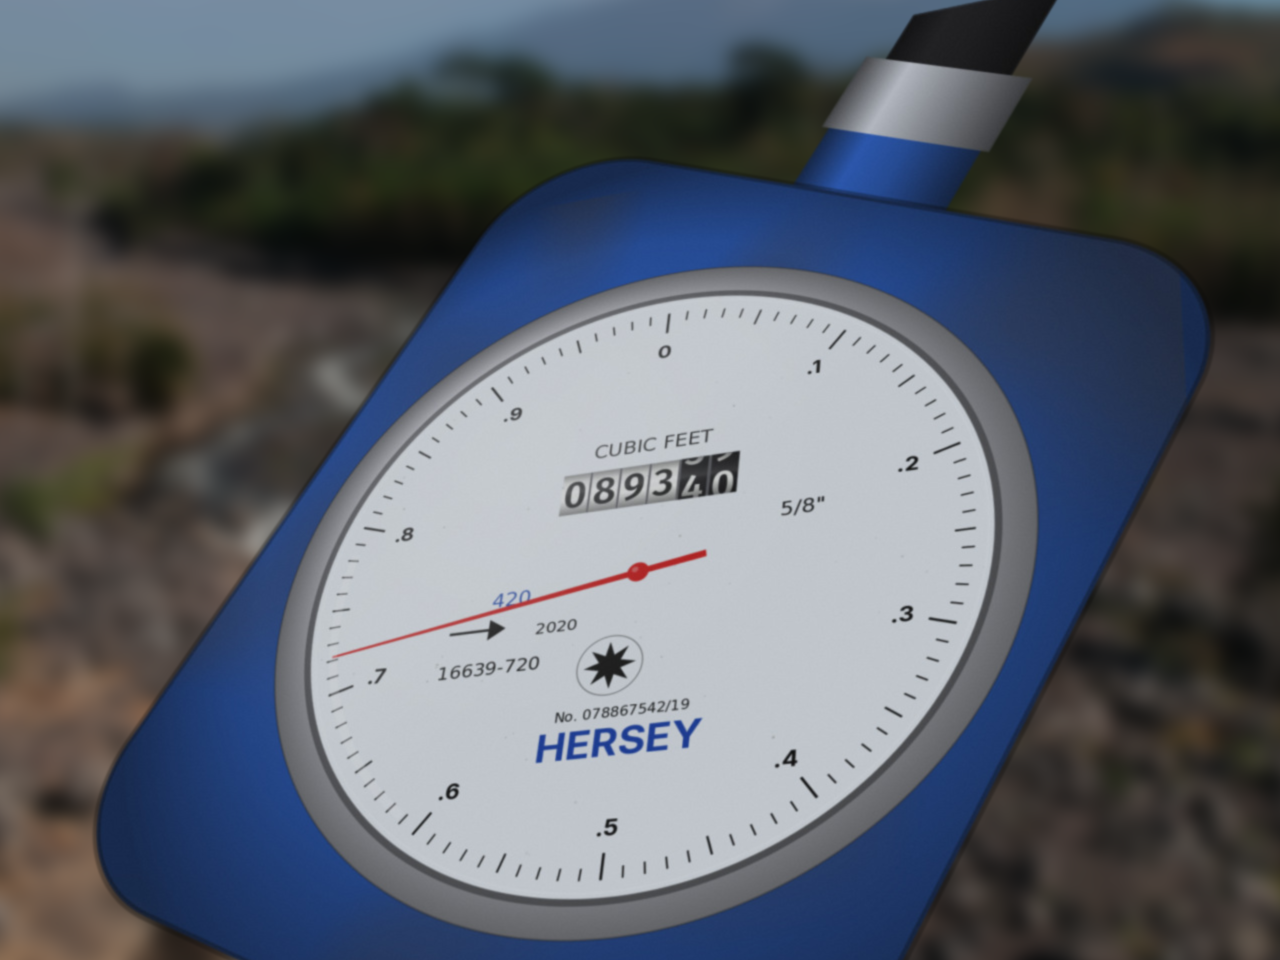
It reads 89339.72 ft³
